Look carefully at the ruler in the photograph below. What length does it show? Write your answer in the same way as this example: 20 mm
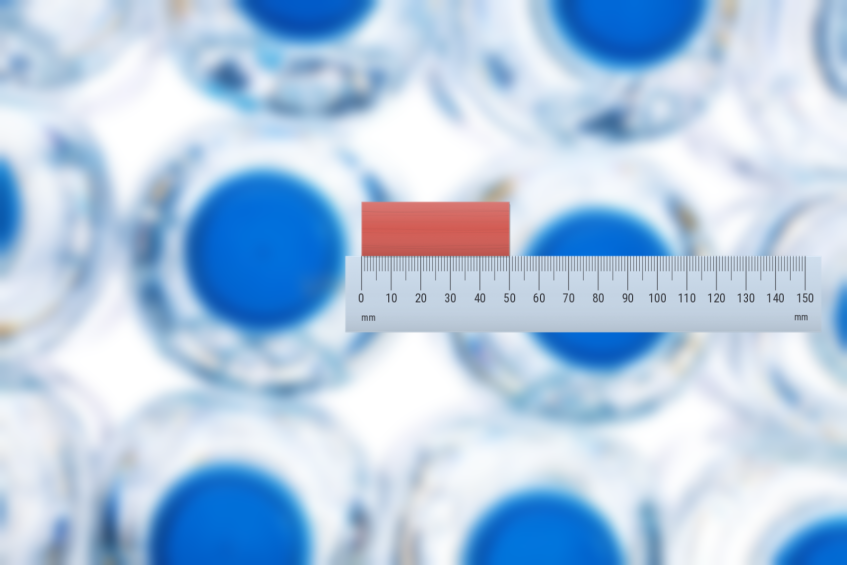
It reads 50 mm
